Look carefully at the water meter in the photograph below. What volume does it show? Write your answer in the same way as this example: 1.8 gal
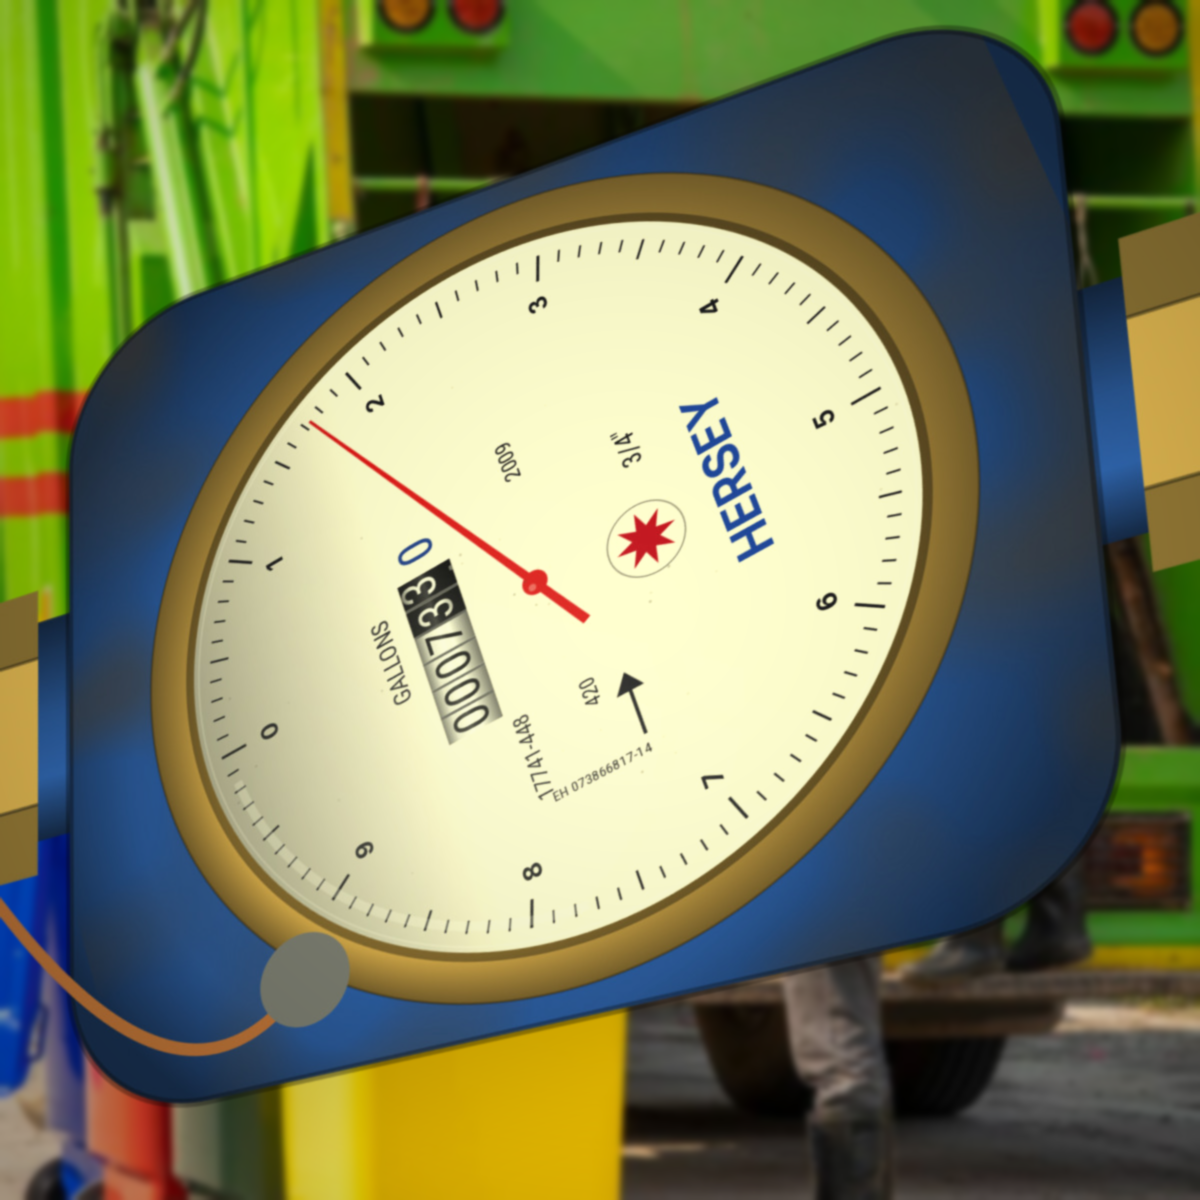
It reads 7331.7 gal
